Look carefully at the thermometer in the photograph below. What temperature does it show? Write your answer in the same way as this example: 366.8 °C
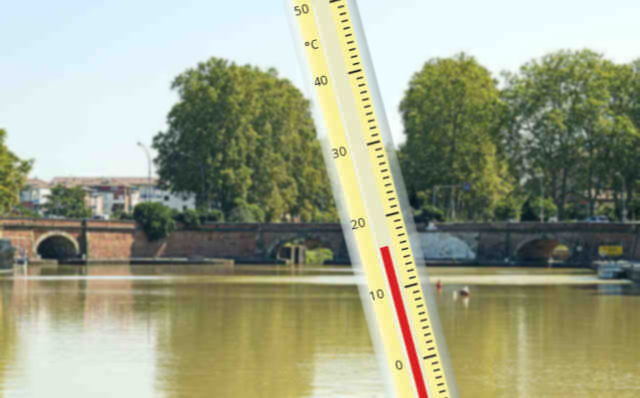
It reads 16 °C
